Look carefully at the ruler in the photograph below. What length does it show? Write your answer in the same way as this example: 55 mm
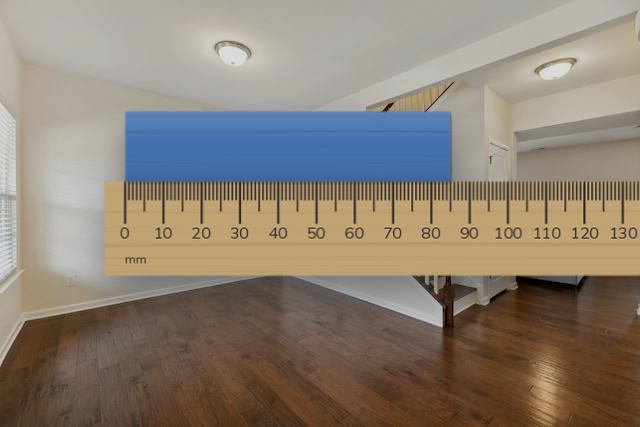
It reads 85 mm
